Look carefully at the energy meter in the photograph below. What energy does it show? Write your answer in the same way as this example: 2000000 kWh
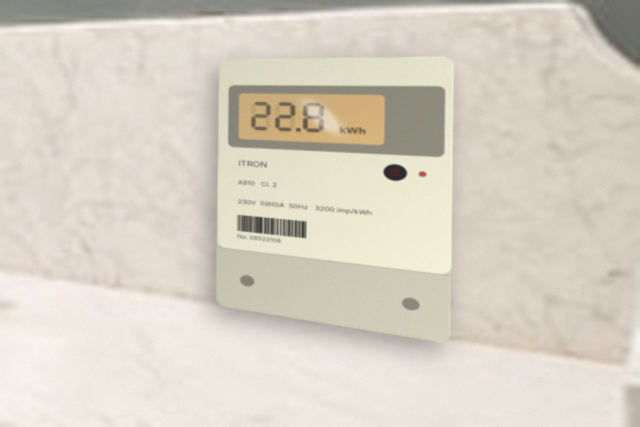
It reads 22.8 kWh
